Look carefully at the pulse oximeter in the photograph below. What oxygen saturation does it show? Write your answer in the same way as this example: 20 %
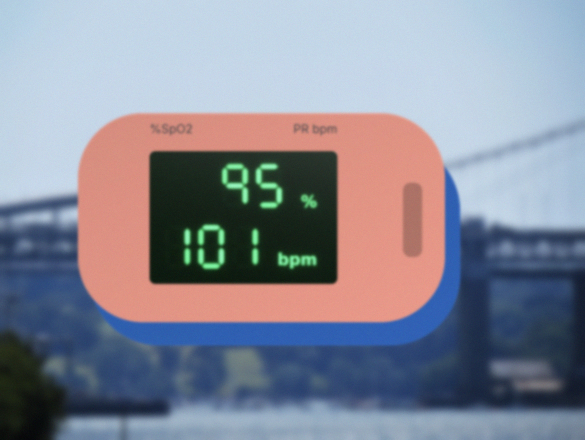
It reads 95 %
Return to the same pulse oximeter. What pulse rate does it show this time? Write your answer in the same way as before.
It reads 101 bpm
